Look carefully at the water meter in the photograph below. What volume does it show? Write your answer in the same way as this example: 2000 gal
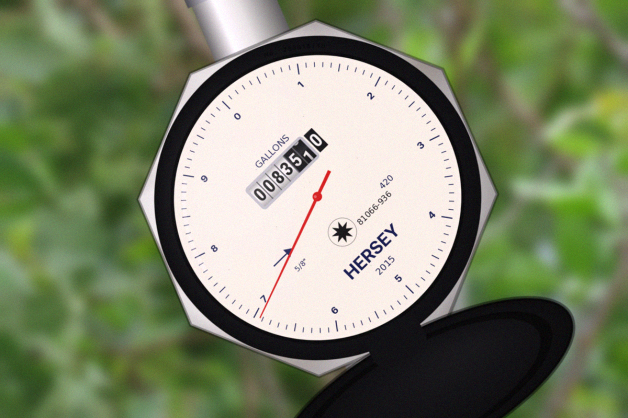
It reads 83506.9 gal
